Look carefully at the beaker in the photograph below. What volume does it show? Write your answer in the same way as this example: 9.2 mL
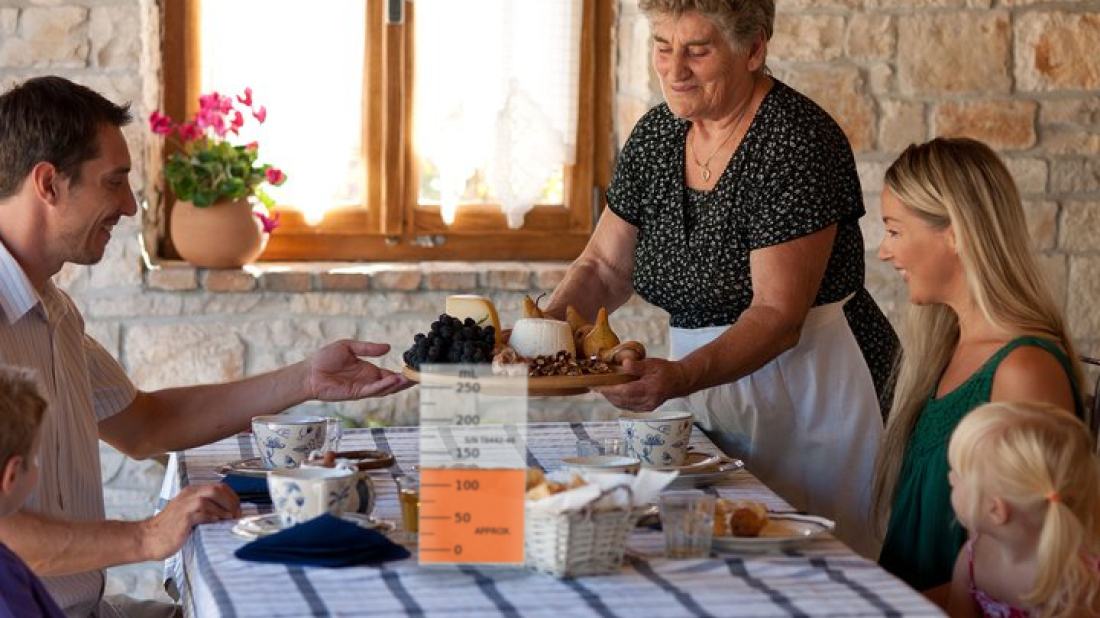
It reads 125 mL
